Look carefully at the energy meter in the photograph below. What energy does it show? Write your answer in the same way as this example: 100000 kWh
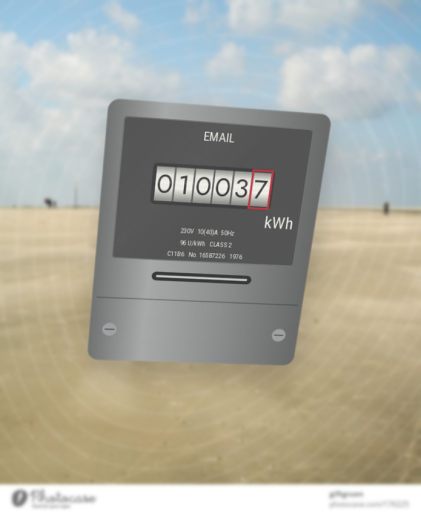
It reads 1003.7 kWh
